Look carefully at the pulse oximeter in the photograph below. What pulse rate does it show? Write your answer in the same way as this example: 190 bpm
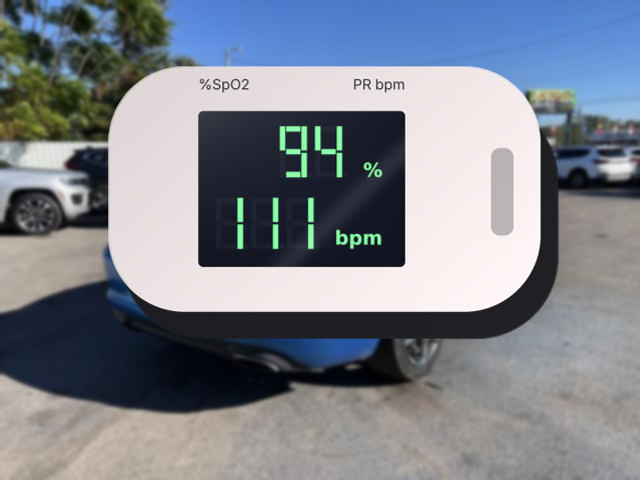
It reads 111 bpm
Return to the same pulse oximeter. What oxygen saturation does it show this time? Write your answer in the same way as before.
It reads 94 %
